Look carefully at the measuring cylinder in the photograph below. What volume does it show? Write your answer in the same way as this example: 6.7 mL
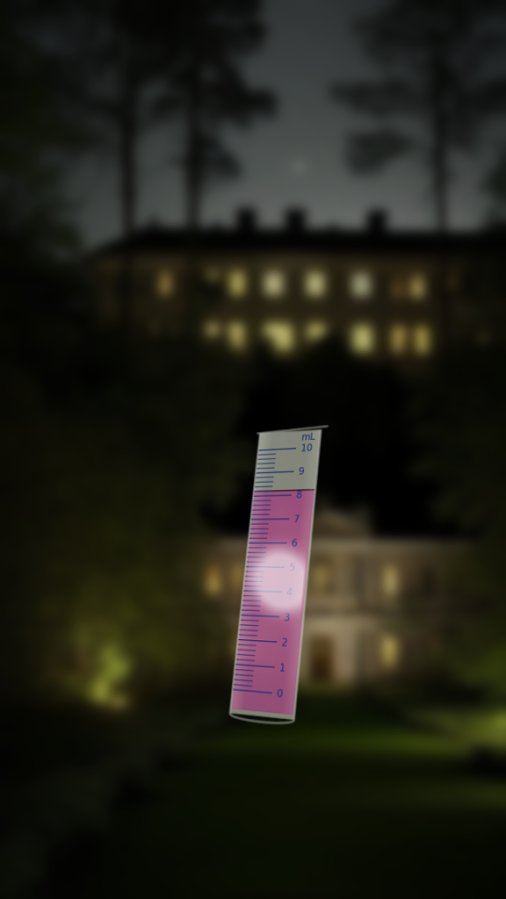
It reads 8.2 mL
